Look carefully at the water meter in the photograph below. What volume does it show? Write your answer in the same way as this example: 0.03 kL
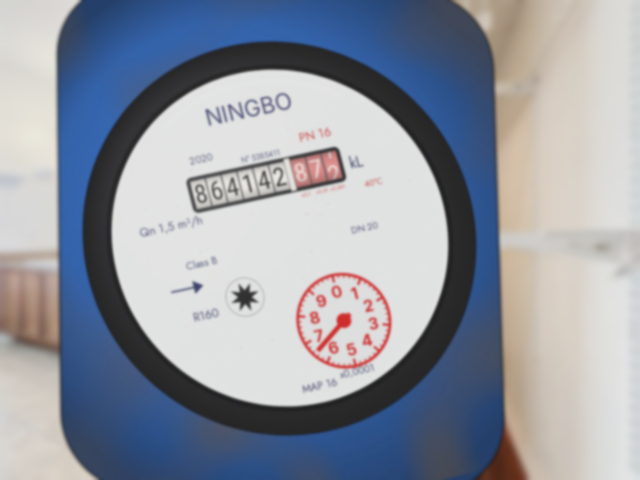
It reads 864142.8716 kL
